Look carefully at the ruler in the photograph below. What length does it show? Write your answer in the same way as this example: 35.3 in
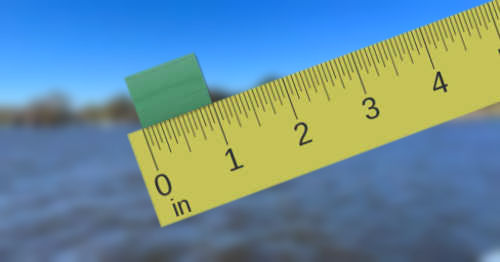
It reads 1 in
